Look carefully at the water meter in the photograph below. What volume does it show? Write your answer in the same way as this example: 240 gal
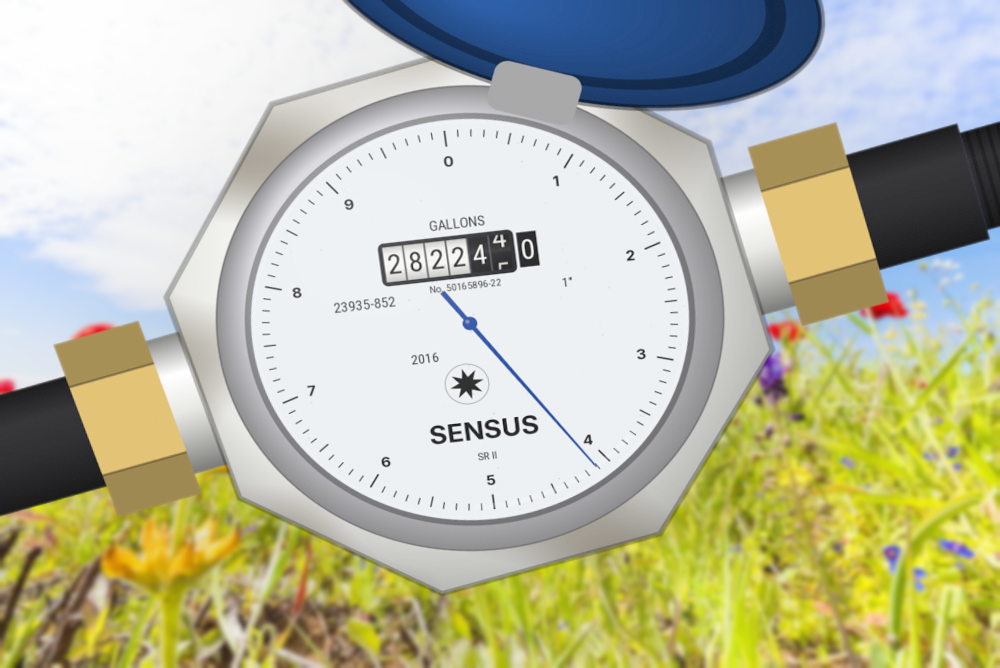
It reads 2822444.1 gal
